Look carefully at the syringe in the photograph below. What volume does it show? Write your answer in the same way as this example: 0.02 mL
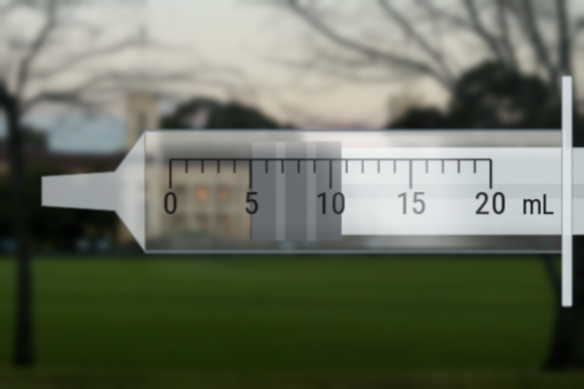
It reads 5 mL
